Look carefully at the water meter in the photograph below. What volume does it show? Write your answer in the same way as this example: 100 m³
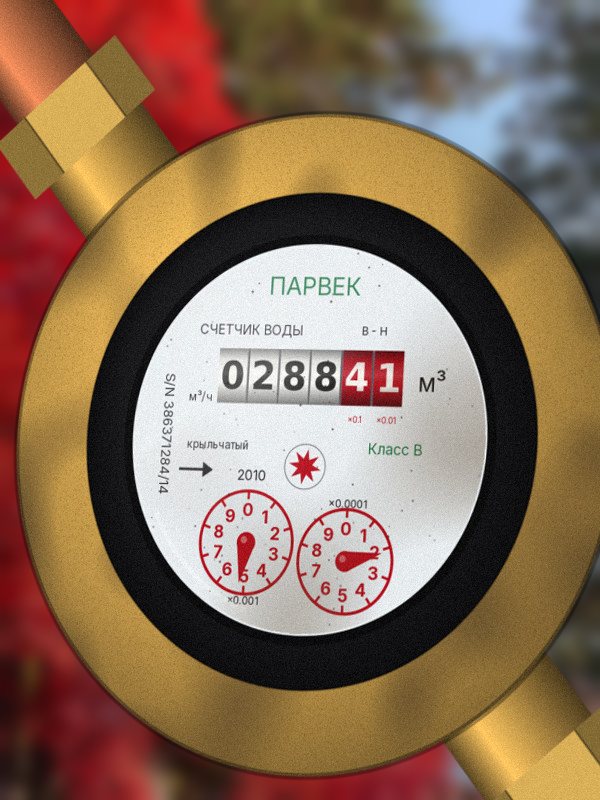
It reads 288.4152 m³
